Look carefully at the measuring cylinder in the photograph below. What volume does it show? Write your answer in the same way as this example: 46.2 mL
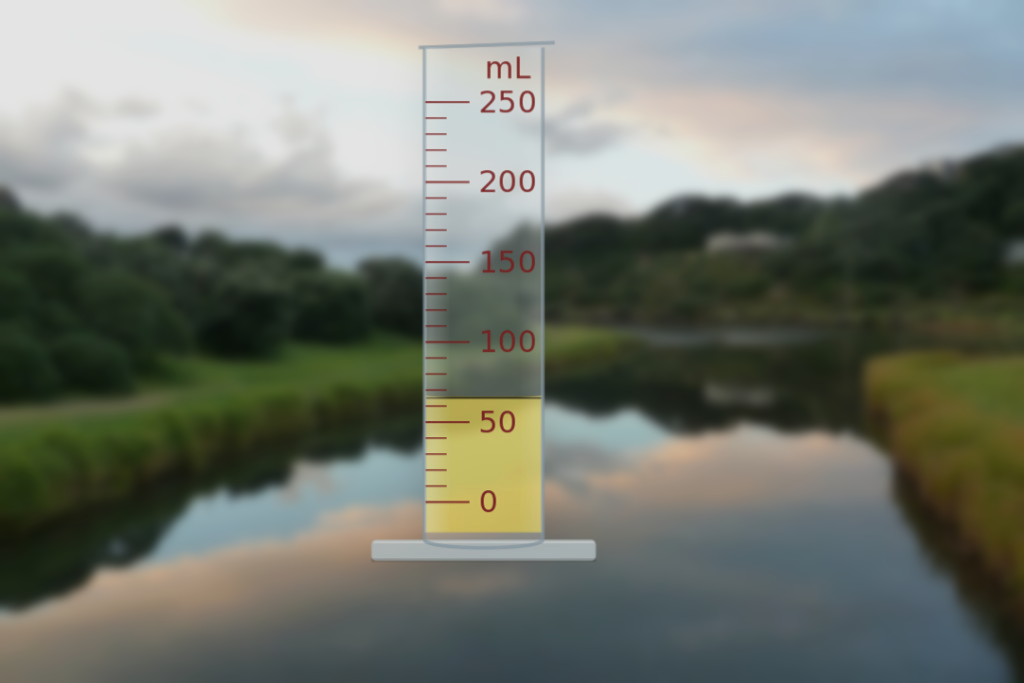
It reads 65 mL
